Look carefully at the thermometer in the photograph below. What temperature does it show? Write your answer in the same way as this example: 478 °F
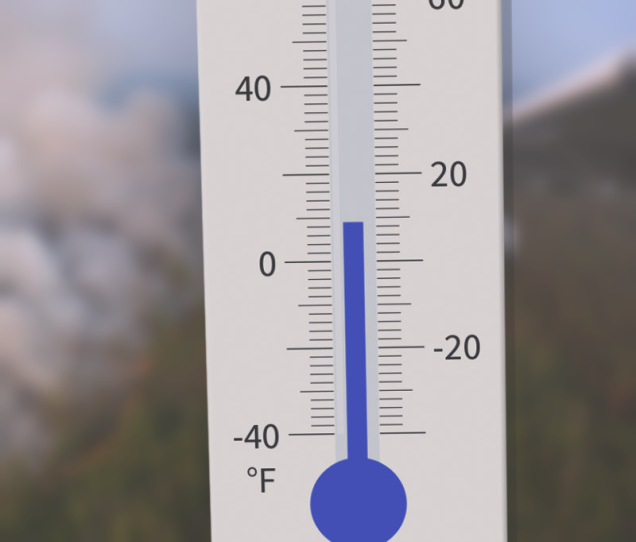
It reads 9 °F
